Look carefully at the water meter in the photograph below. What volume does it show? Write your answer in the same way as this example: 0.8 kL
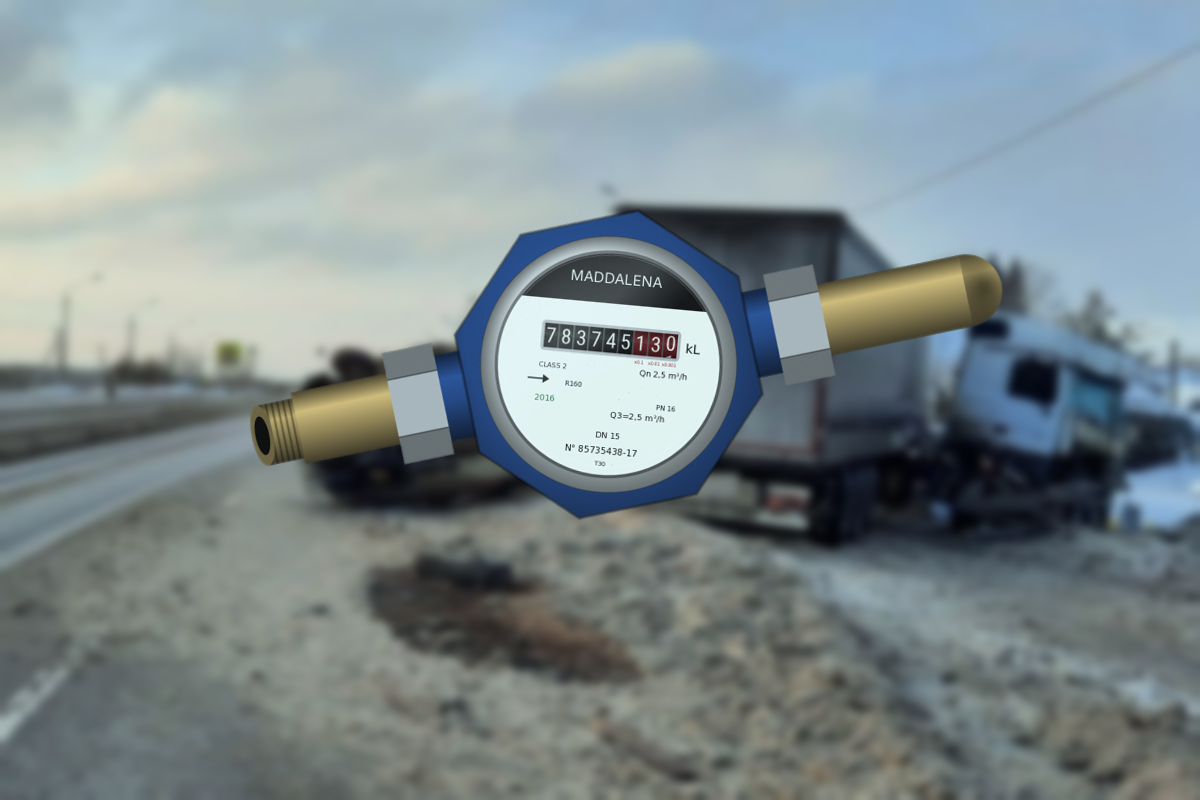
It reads 783745.130 kL
